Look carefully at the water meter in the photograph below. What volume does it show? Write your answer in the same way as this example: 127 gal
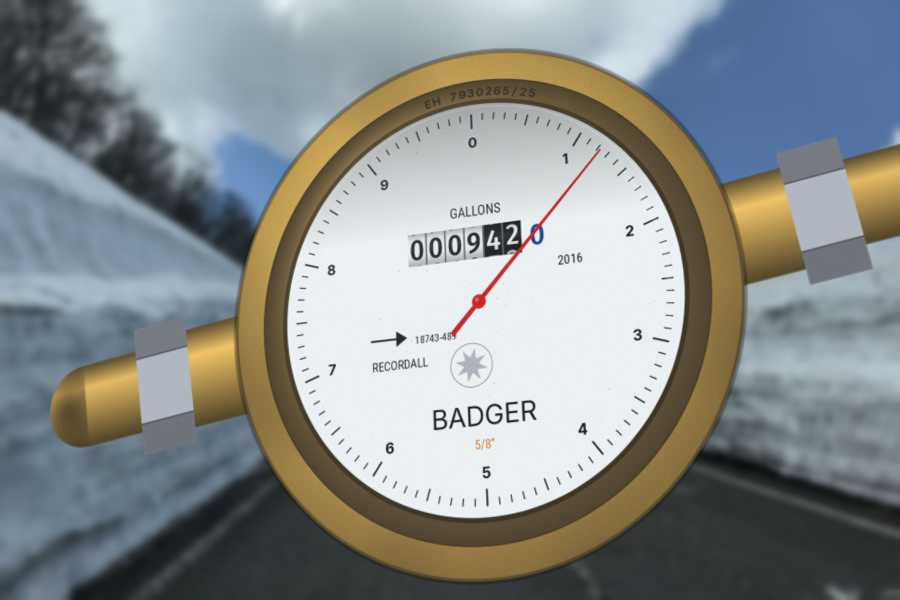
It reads 9421.2 gal
